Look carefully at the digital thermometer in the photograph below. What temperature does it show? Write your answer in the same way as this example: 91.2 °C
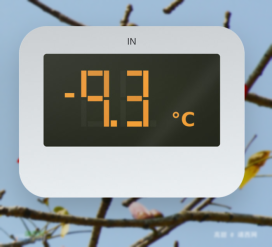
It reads -9.3 °C
